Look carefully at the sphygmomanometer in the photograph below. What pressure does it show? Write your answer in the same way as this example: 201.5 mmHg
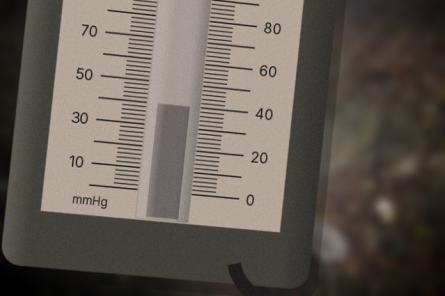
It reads 40 mmHg
